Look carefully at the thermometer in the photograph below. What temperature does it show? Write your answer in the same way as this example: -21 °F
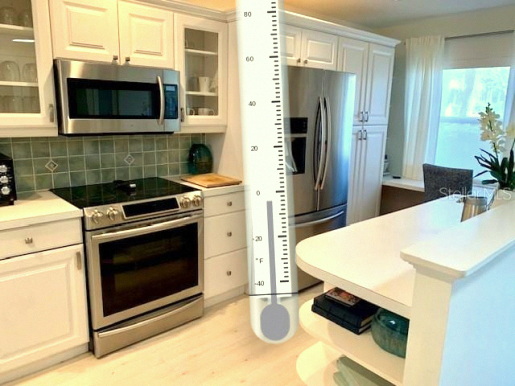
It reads -4 °F
